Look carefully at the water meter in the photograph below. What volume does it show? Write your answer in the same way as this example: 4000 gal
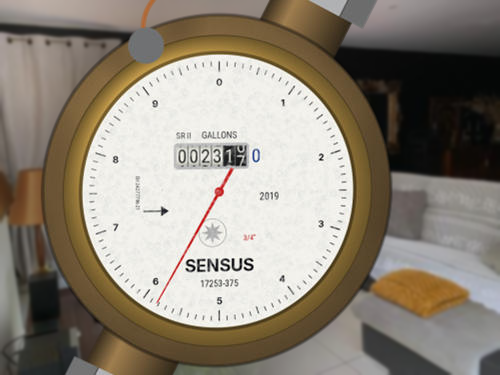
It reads 23165.8 gal
